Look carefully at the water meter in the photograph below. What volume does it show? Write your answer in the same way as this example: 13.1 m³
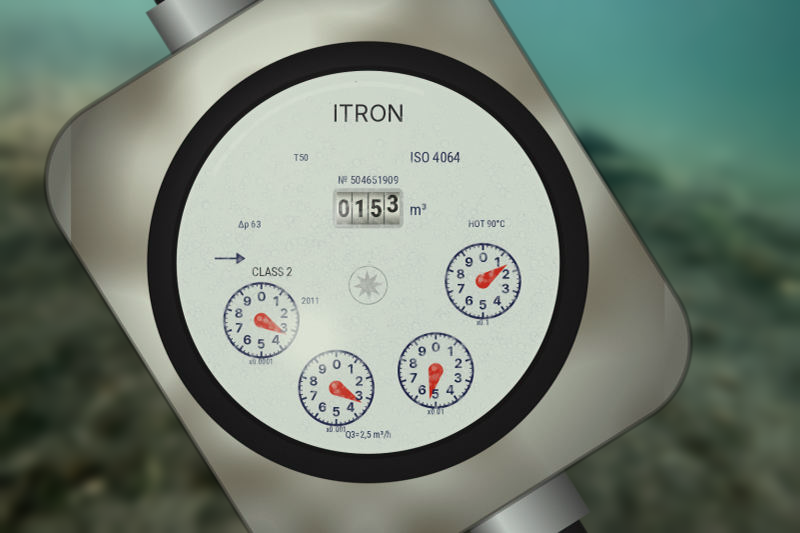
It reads 153.1533 m³
